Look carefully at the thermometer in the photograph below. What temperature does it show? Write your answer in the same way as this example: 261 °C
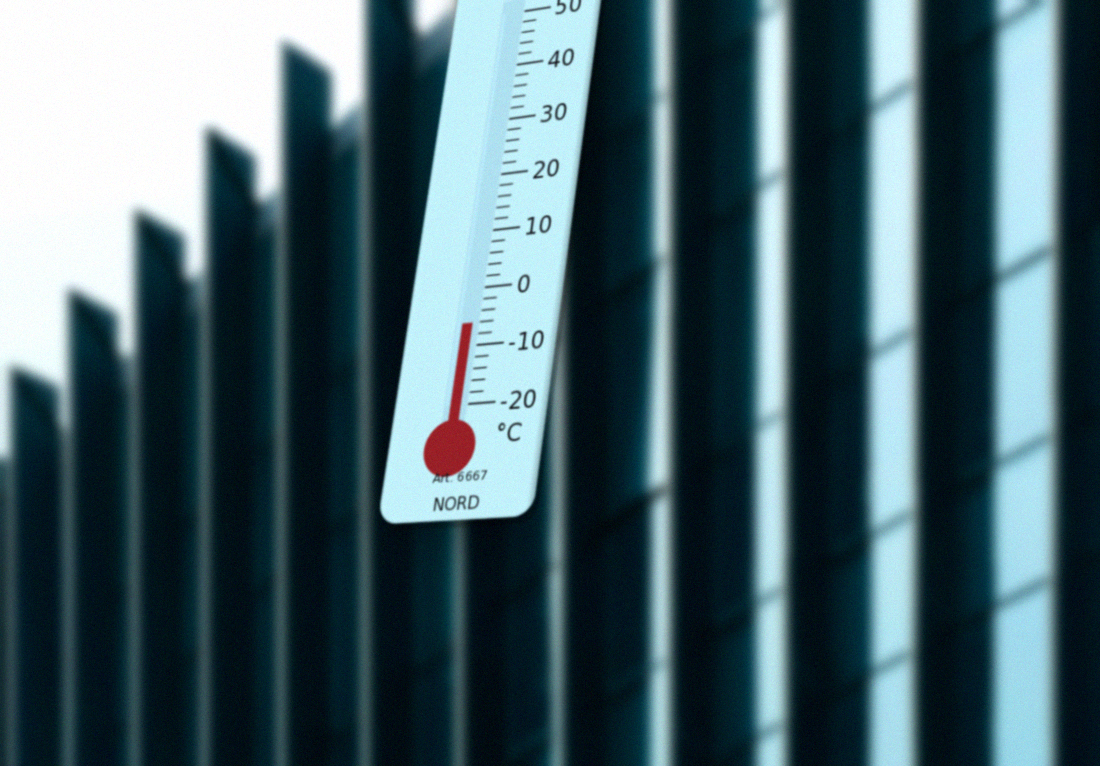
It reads -6 °C
